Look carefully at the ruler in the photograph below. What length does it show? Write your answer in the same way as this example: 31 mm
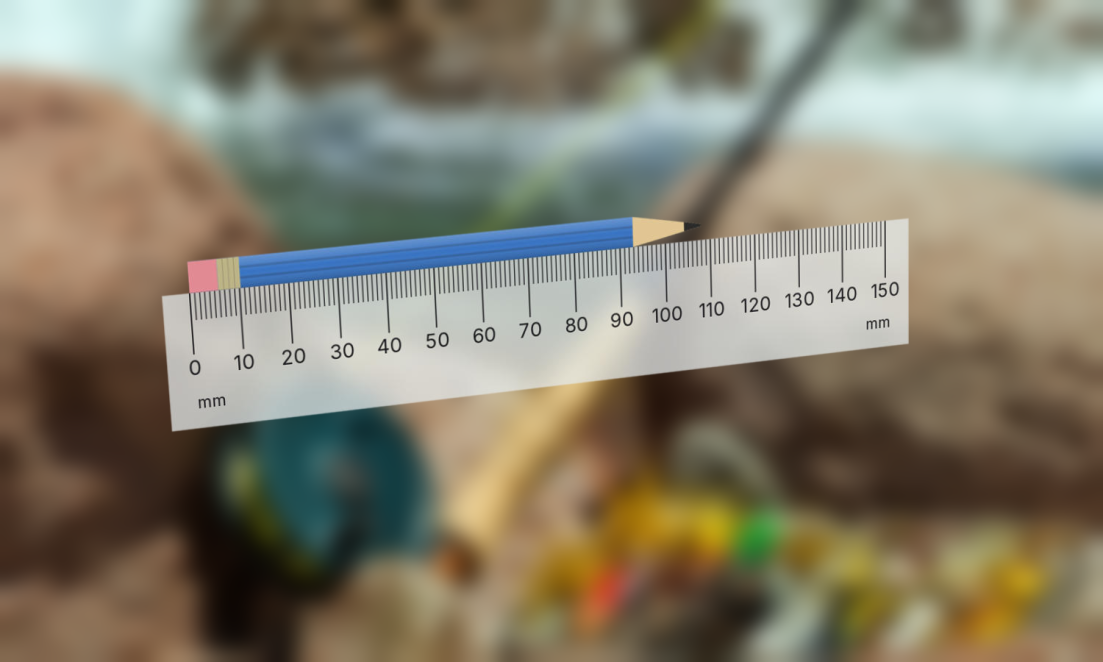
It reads 108 mm
